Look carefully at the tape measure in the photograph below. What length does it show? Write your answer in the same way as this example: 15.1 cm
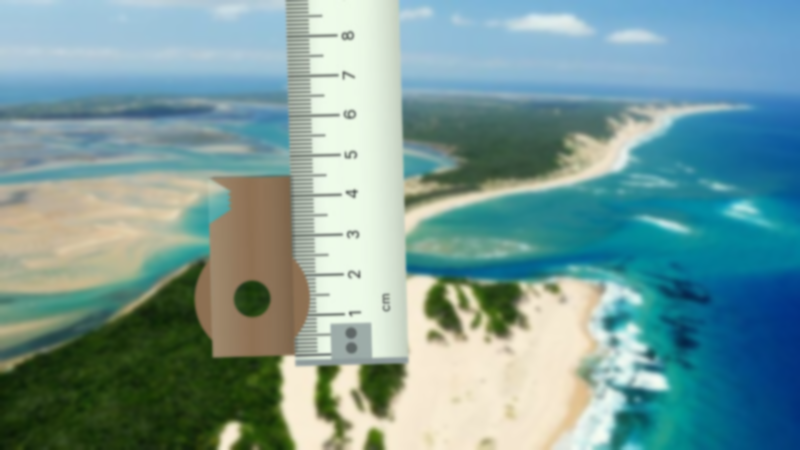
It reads 4.5 cm
